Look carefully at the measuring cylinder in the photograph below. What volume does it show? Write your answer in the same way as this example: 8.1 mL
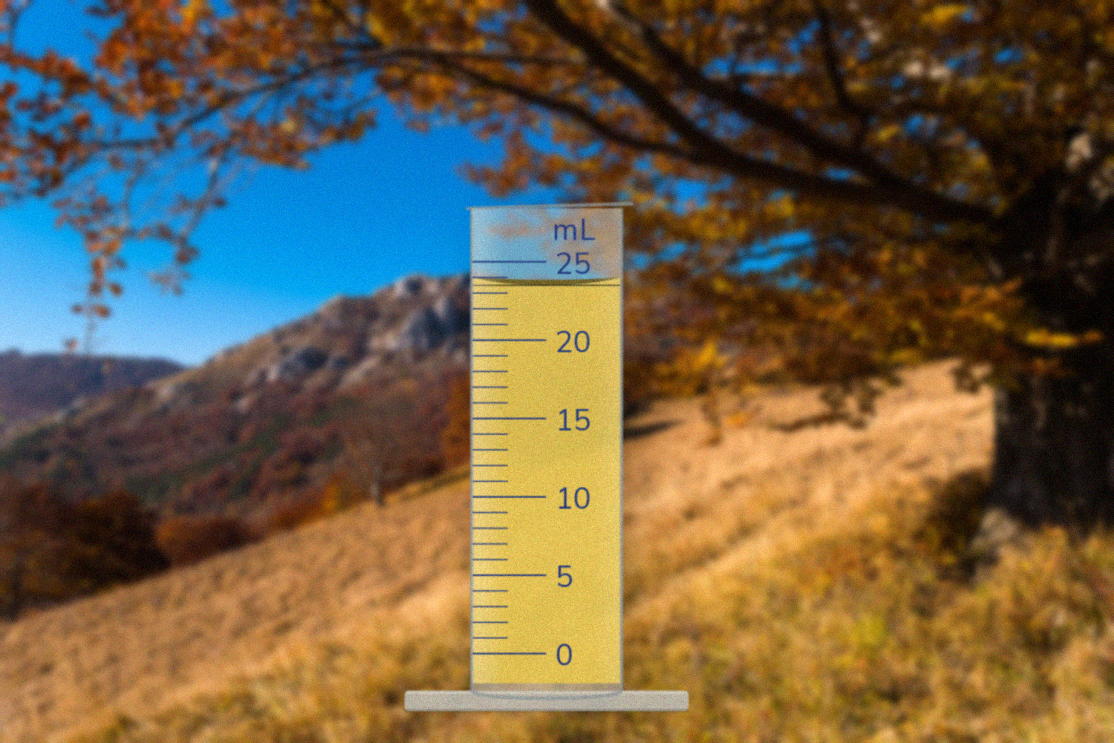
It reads 23.5 mL
